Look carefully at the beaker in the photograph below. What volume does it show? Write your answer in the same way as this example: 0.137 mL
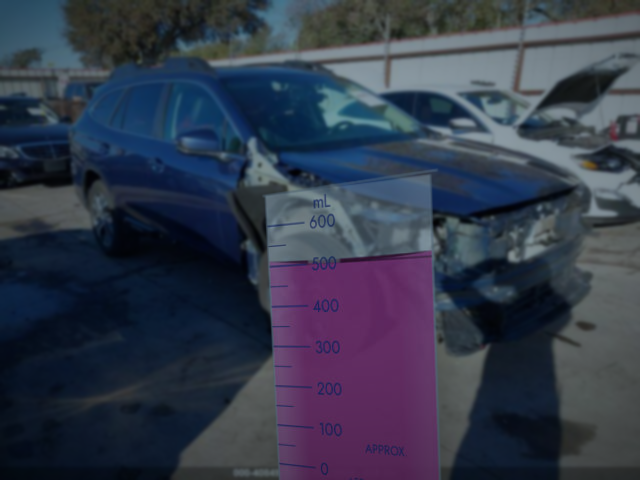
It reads 500 mL
